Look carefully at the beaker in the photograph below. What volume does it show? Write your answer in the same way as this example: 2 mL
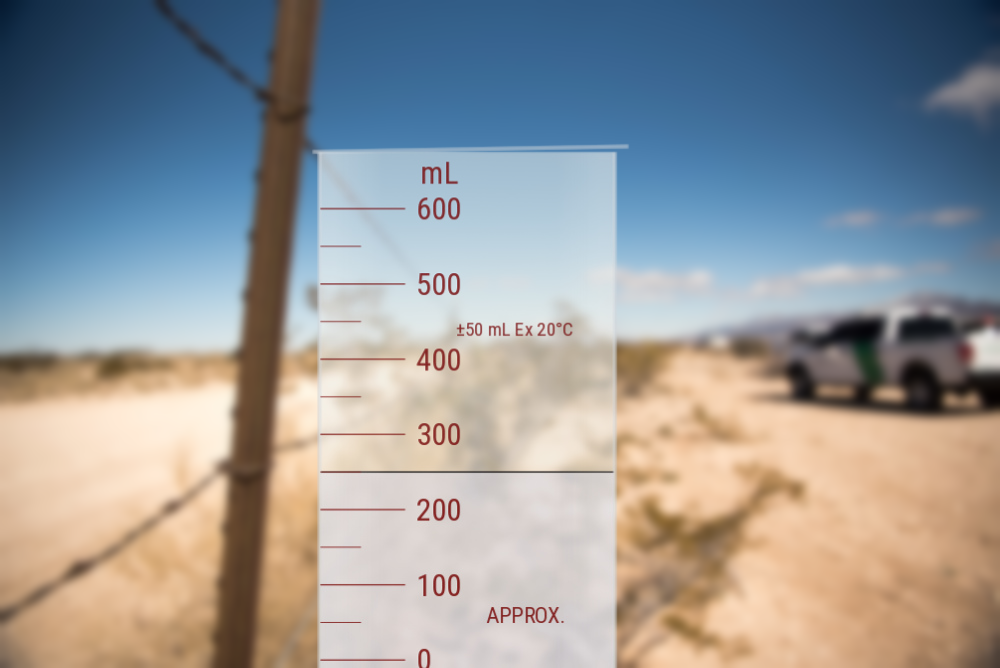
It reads 250 mL
